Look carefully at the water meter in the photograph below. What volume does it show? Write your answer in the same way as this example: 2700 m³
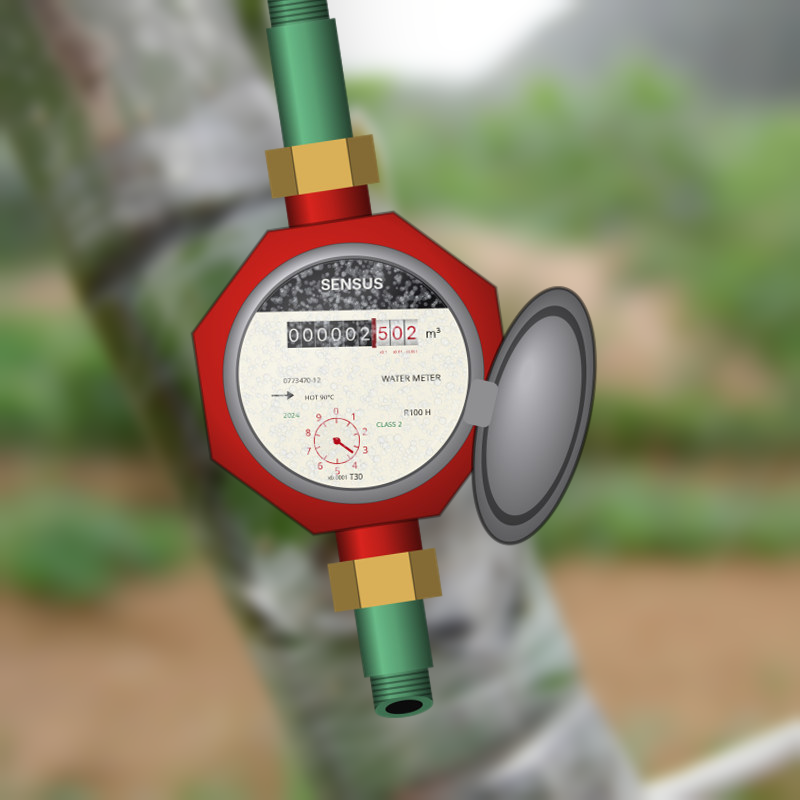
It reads 2.5023 m³
